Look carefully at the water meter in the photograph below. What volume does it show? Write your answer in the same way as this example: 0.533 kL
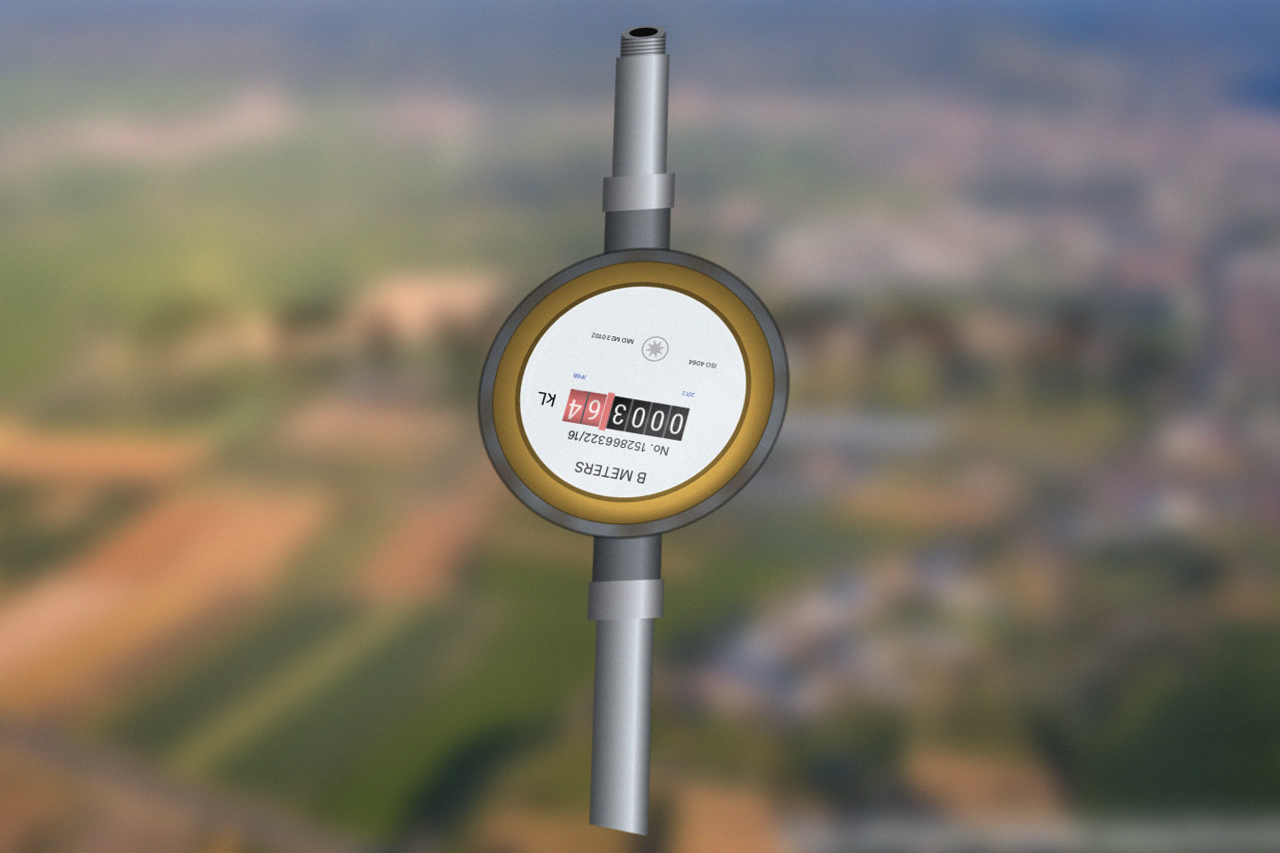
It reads 3.64 kL
